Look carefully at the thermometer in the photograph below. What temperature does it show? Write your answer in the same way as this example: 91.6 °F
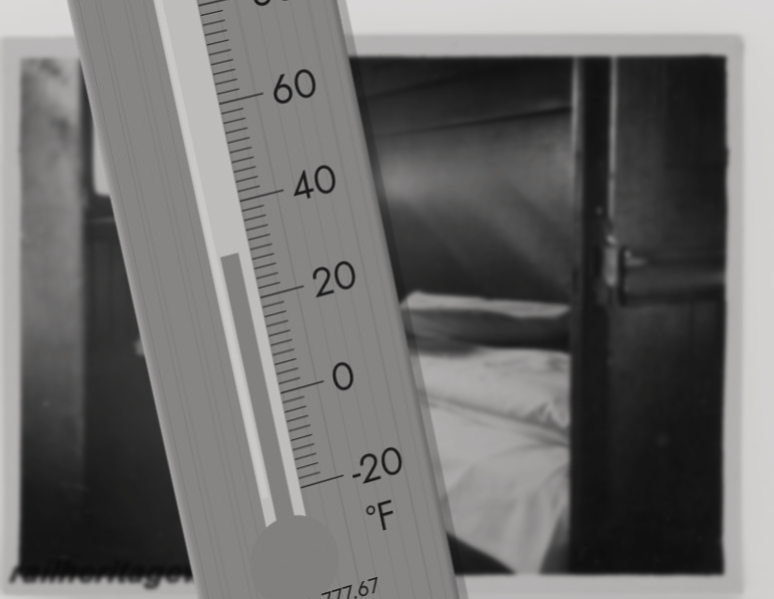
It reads 30 °F
